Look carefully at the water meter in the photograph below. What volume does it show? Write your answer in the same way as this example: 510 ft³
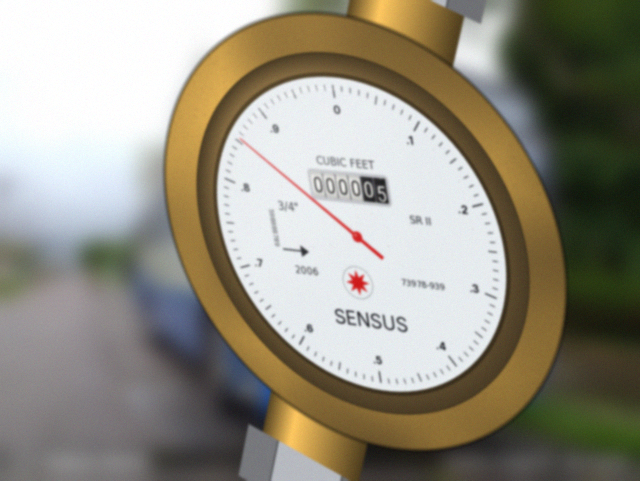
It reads 4.85 ft³
